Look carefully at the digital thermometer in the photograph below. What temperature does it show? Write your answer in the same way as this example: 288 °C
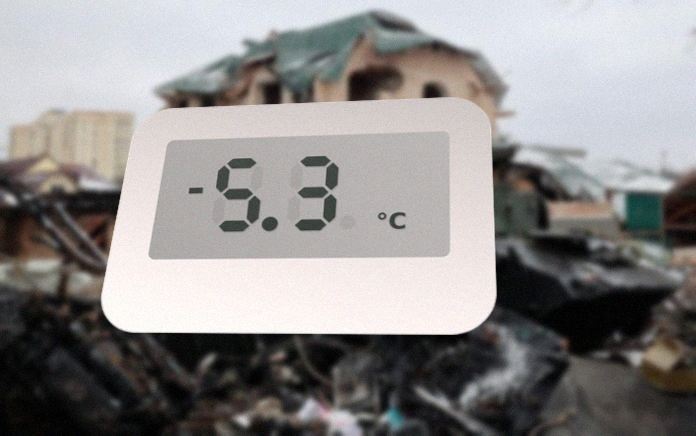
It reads -5.3 °C
